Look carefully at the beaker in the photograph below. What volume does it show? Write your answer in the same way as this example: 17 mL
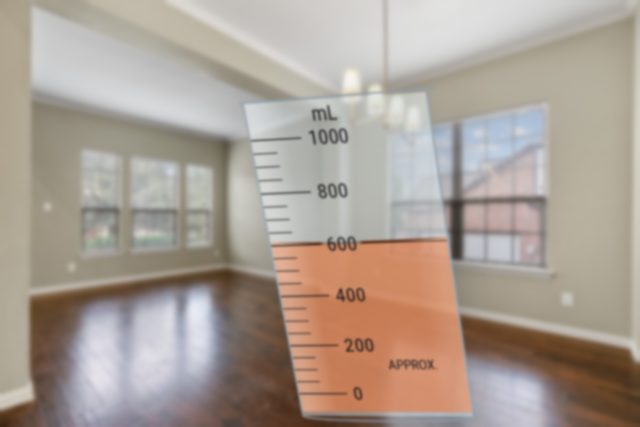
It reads 600 mL
